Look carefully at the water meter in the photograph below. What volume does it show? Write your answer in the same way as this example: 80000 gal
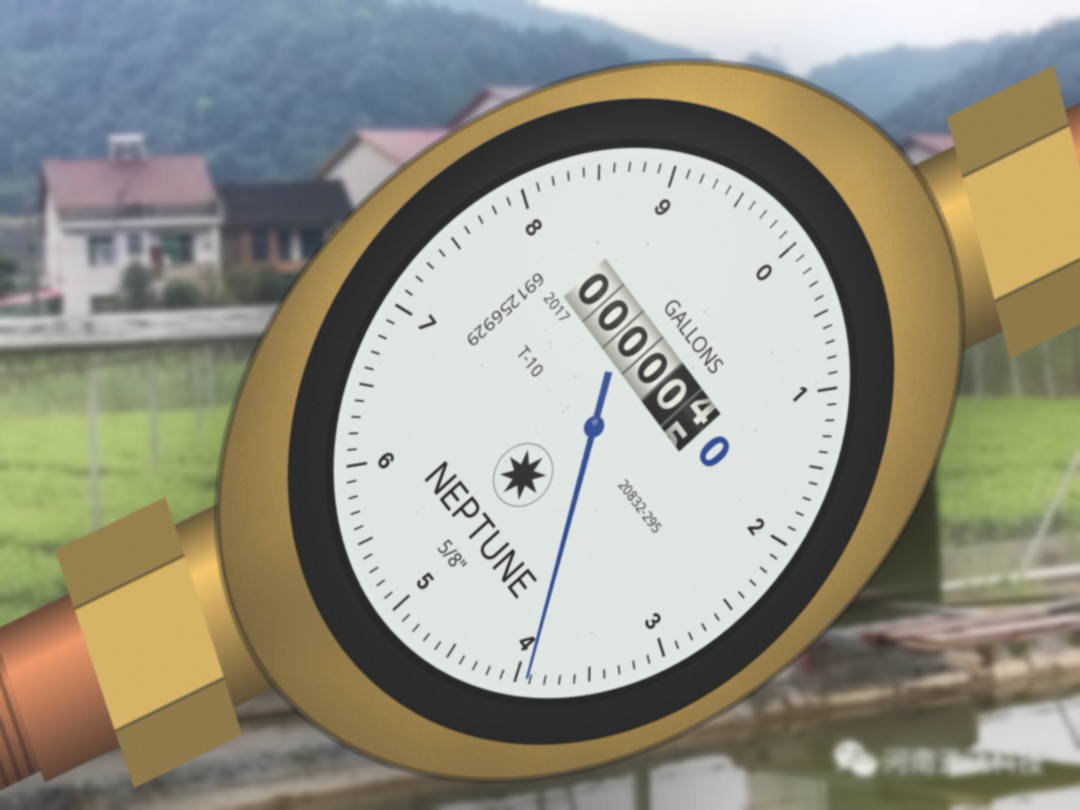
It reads 43.9 gal
